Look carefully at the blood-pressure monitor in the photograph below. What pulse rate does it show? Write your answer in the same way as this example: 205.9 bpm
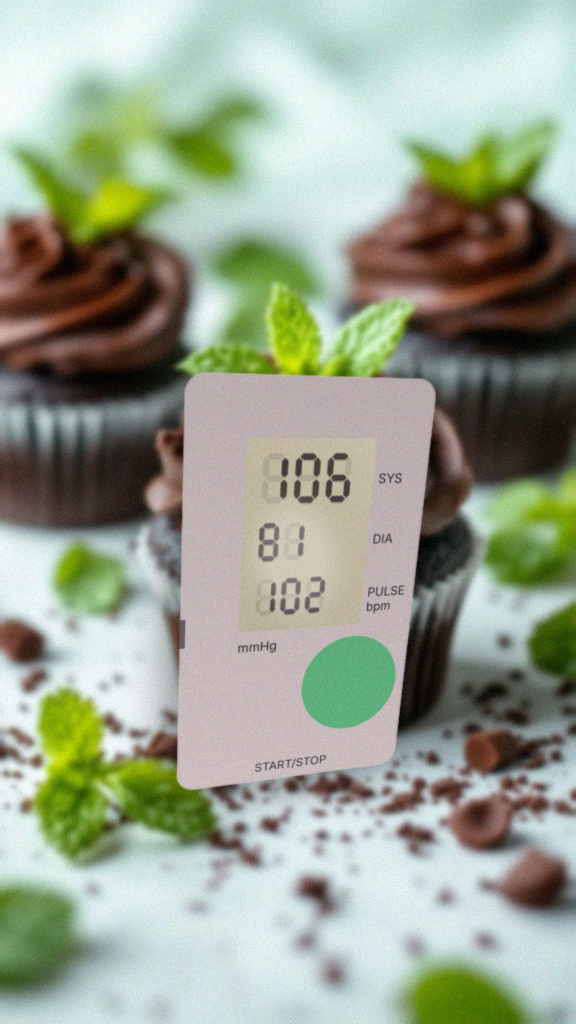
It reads 102 bpm
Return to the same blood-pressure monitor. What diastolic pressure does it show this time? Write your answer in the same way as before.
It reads 81 mmHg
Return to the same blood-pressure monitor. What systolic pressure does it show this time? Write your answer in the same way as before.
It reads 106 mmHg
